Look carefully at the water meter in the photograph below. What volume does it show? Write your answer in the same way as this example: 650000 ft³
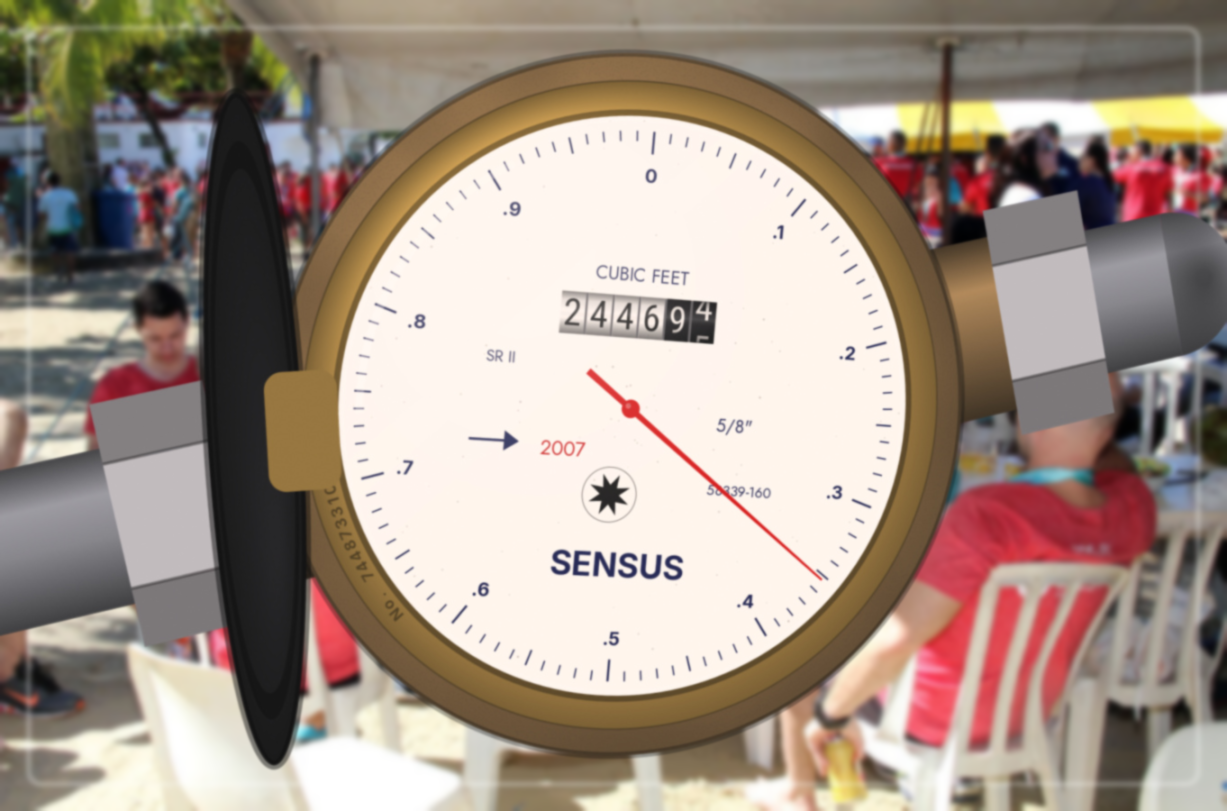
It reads 244694.35 ft³
